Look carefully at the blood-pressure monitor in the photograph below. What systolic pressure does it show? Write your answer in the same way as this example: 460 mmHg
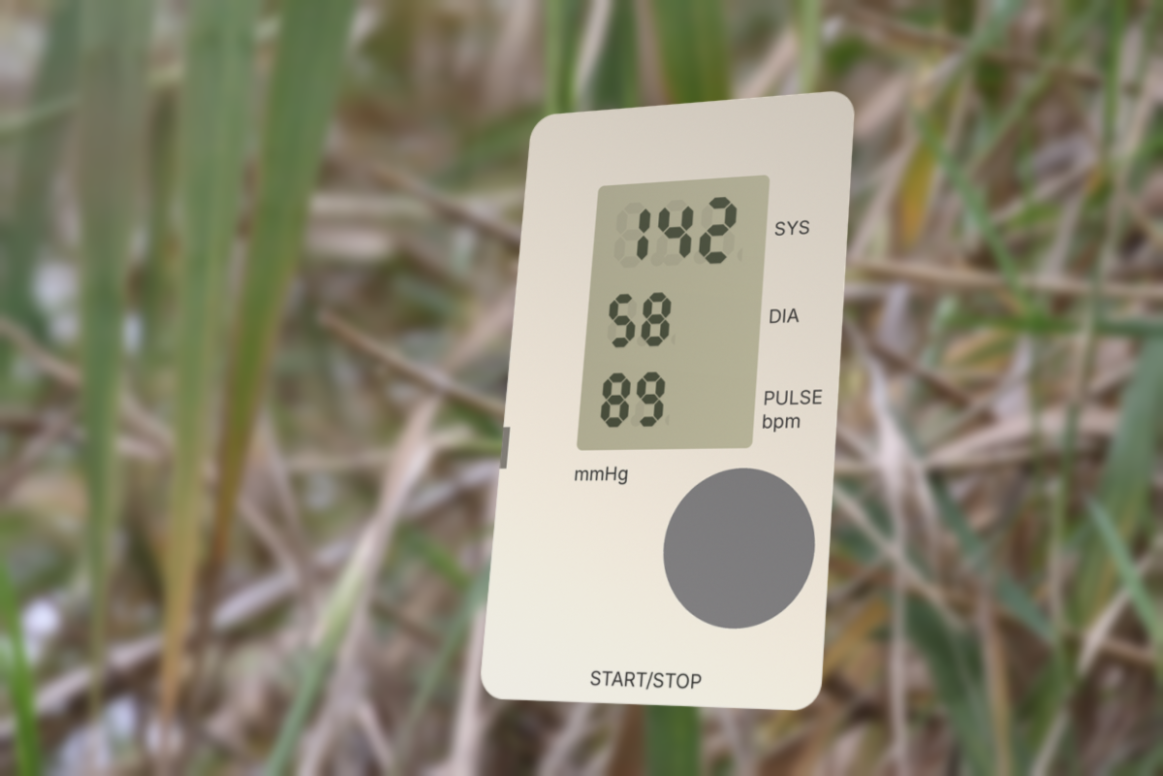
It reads 142 mmHg
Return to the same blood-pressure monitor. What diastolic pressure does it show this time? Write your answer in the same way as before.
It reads 58 mmHg
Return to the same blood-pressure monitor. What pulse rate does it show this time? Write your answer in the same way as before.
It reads 89 bpm
